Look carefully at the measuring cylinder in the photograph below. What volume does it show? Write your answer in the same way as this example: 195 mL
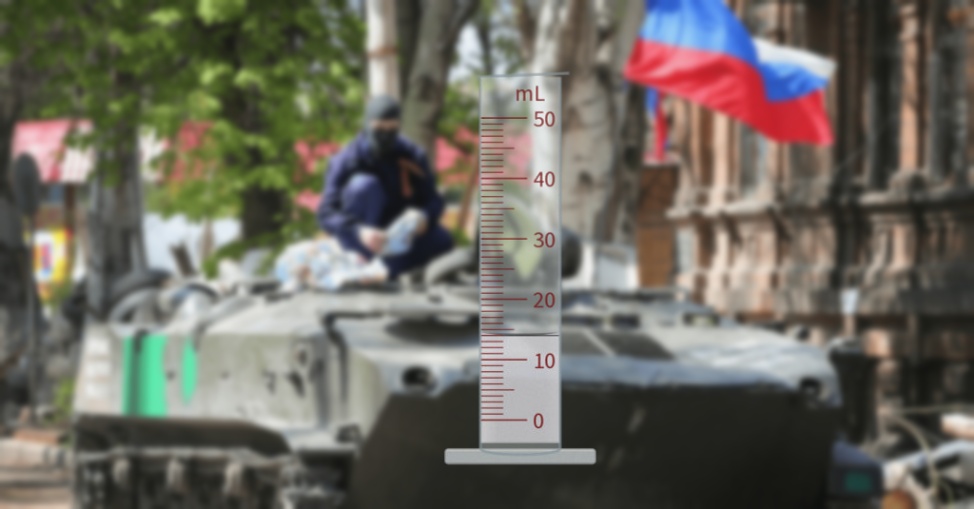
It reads 14 mL
